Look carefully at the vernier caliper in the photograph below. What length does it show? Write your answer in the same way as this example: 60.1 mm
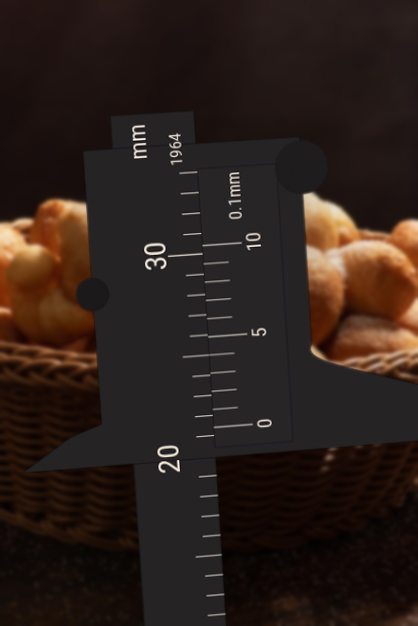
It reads 21.4 mm
